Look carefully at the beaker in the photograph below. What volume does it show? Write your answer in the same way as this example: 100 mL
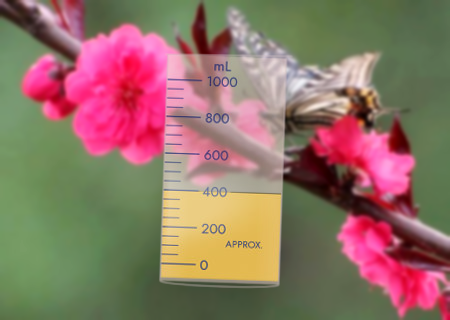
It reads 400 mL
